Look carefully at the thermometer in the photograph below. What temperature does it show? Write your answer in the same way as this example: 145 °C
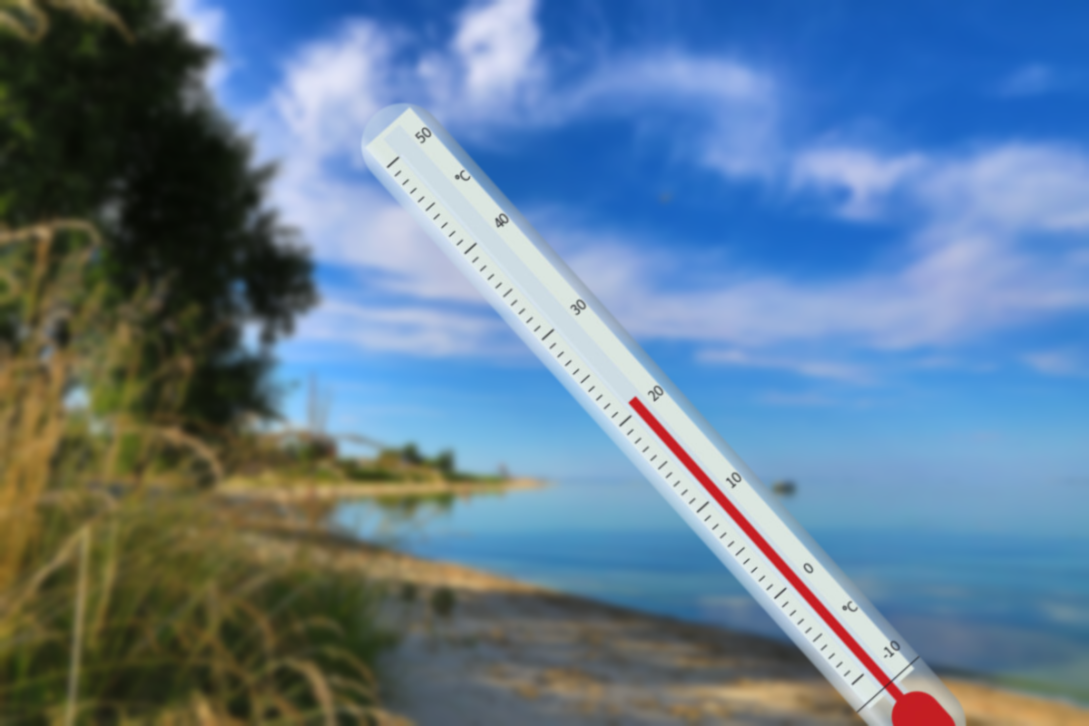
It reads 21 °C
